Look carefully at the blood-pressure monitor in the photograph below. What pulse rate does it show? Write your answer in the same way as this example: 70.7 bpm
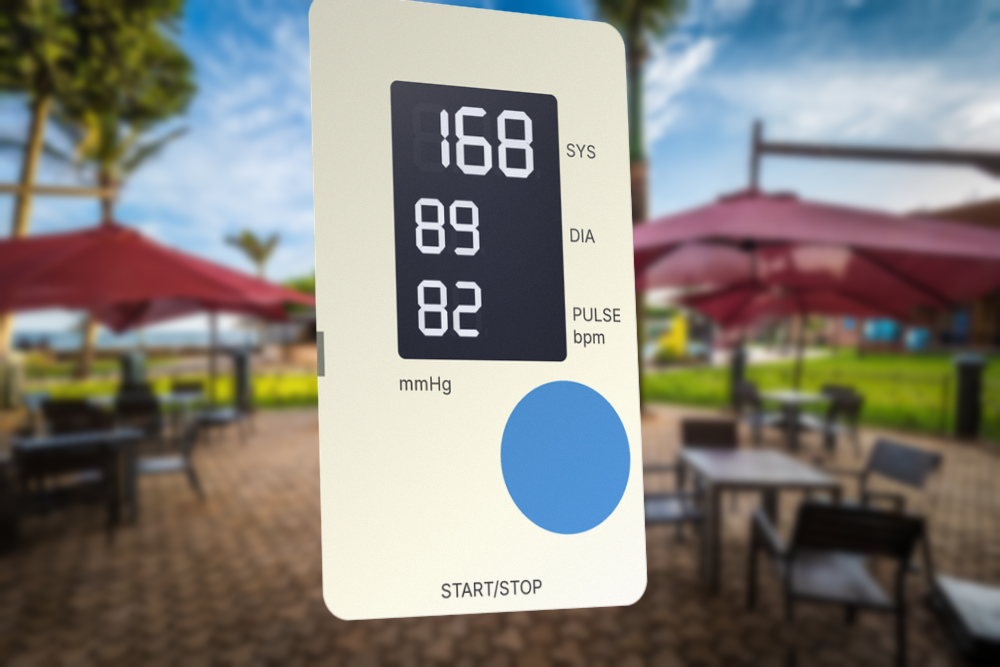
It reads 82 bpm
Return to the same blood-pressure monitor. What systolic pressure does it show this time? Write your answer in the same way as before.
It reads 168 mmHg
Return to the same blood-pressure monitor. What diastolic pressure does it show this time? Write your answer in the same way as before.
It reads 89 mmHg
